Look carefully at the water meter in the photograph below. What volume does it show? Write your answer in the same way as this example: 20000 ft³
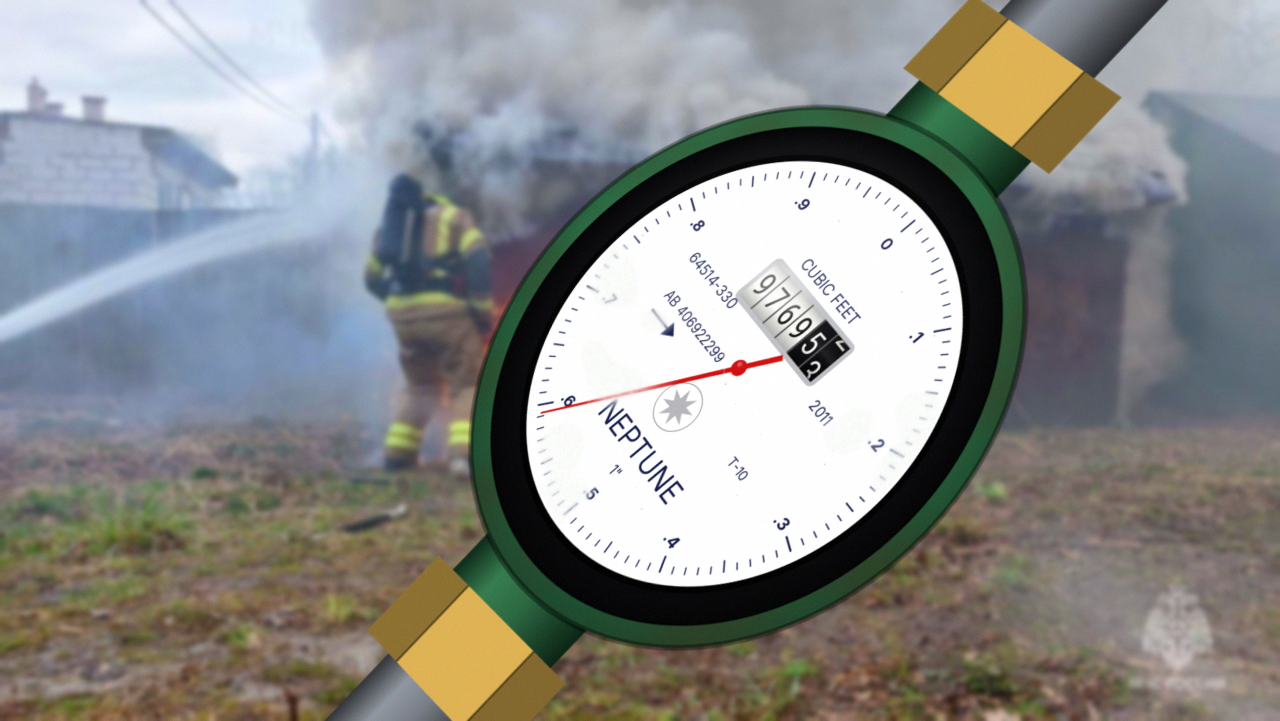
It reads 976952.59 ft³
